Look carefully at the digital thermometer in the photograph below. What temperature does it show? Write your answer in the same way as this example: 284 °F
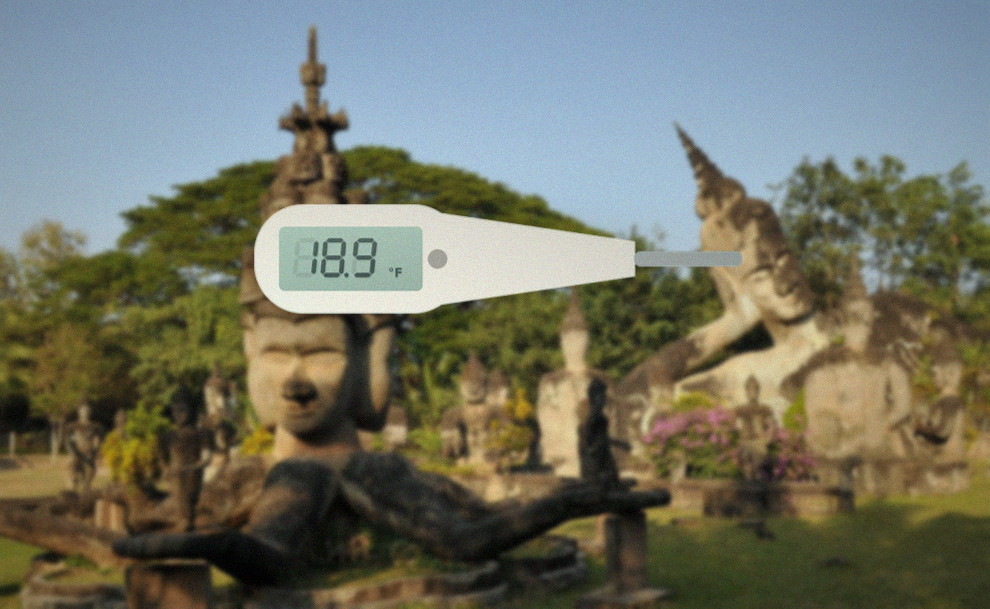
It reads 18.9 °F
